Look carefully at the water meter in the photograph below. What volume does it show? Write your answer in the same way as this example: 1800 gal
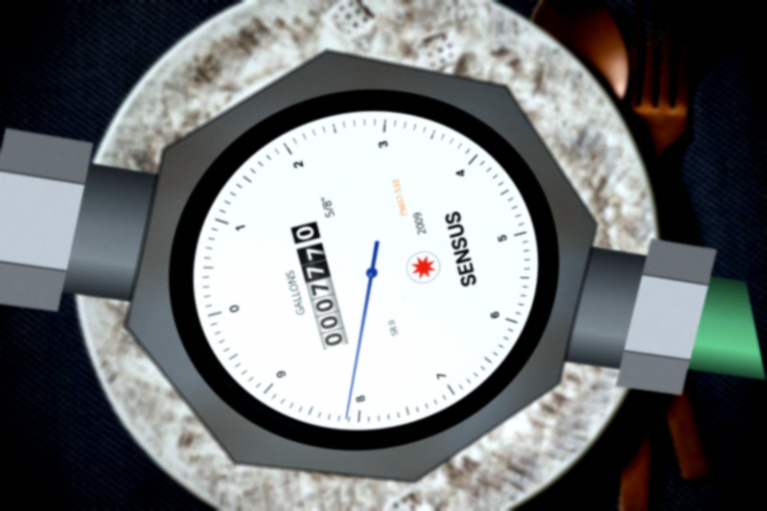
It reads 7768.1 gal
